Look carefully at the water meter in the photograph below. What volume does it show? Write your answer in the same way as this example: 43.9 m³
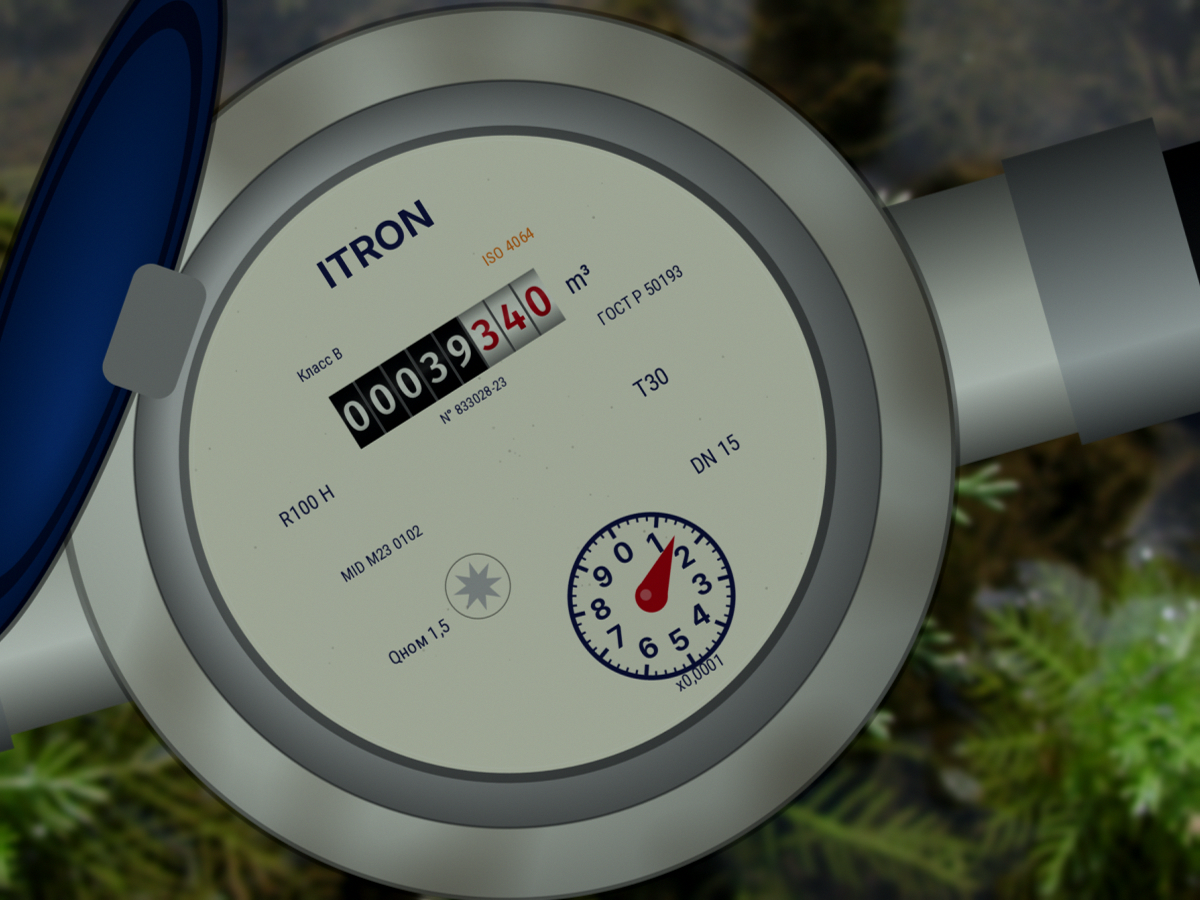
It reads 39.3401 m³
